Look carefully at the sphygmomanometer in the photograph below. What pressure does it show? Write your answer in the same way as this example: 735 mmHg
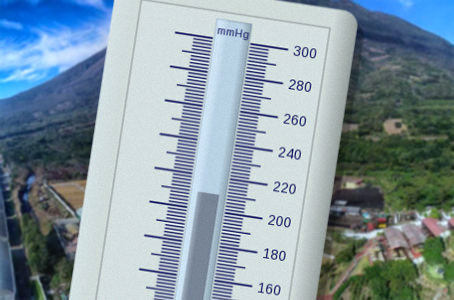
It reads 210 mmHg
